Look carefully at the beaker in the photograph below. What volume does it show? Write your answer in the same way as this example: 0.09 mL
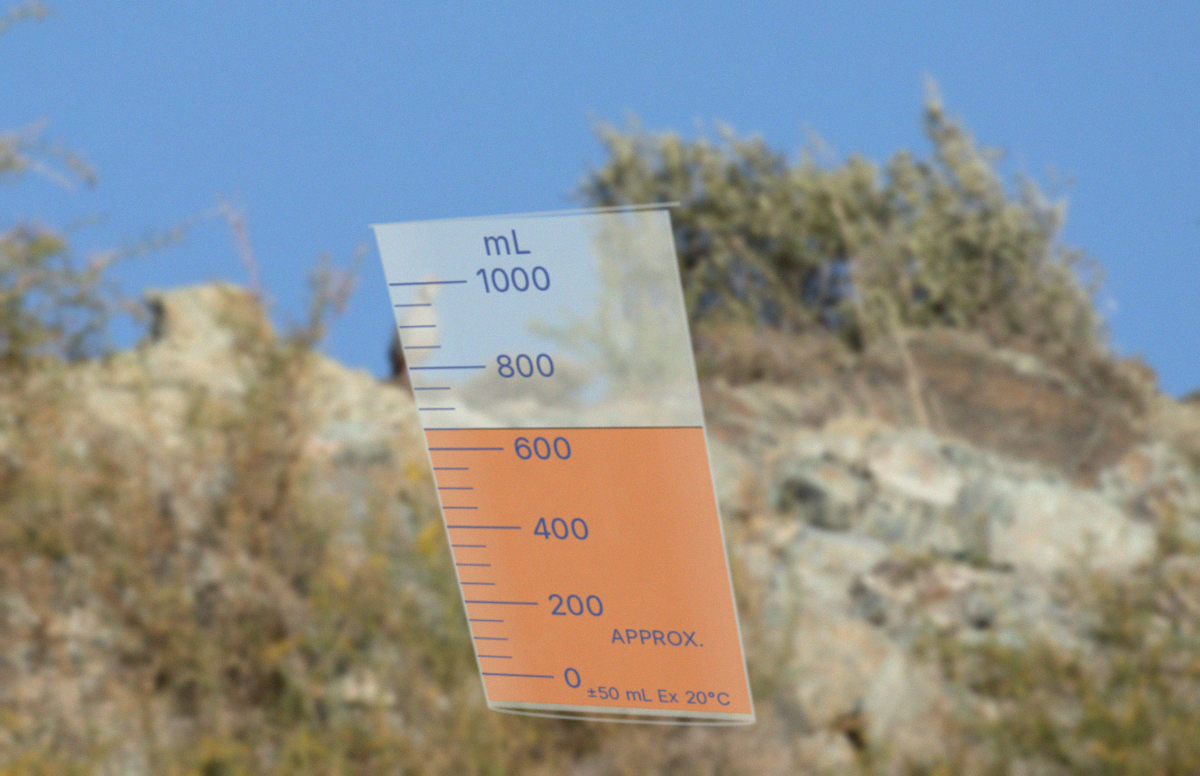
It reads 650 mL
